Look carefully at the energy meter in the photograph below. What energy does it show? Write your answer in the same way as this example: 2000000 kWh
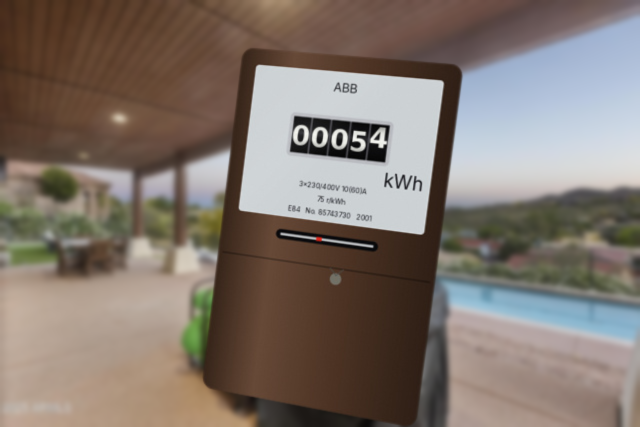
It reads 54 kWh
